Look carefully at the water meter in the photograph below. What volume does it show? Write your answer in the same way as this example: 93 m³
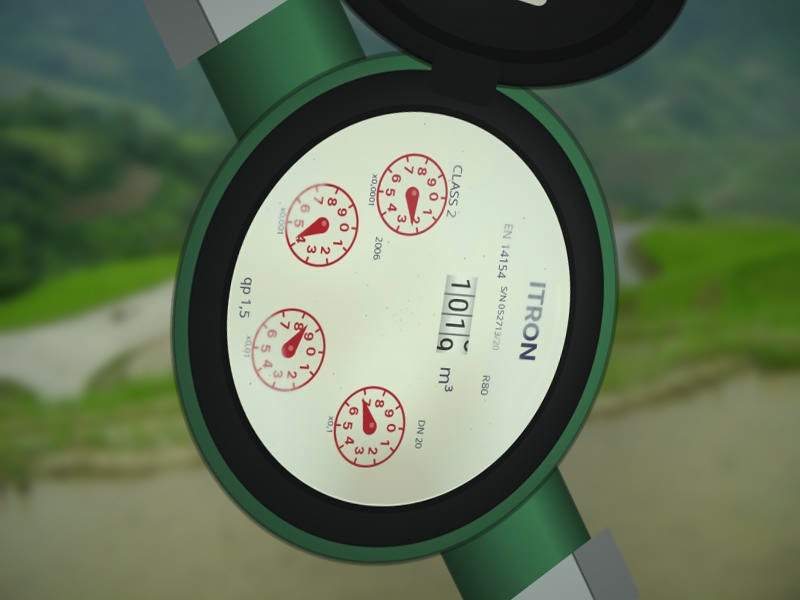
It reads 1018.6842 m³
